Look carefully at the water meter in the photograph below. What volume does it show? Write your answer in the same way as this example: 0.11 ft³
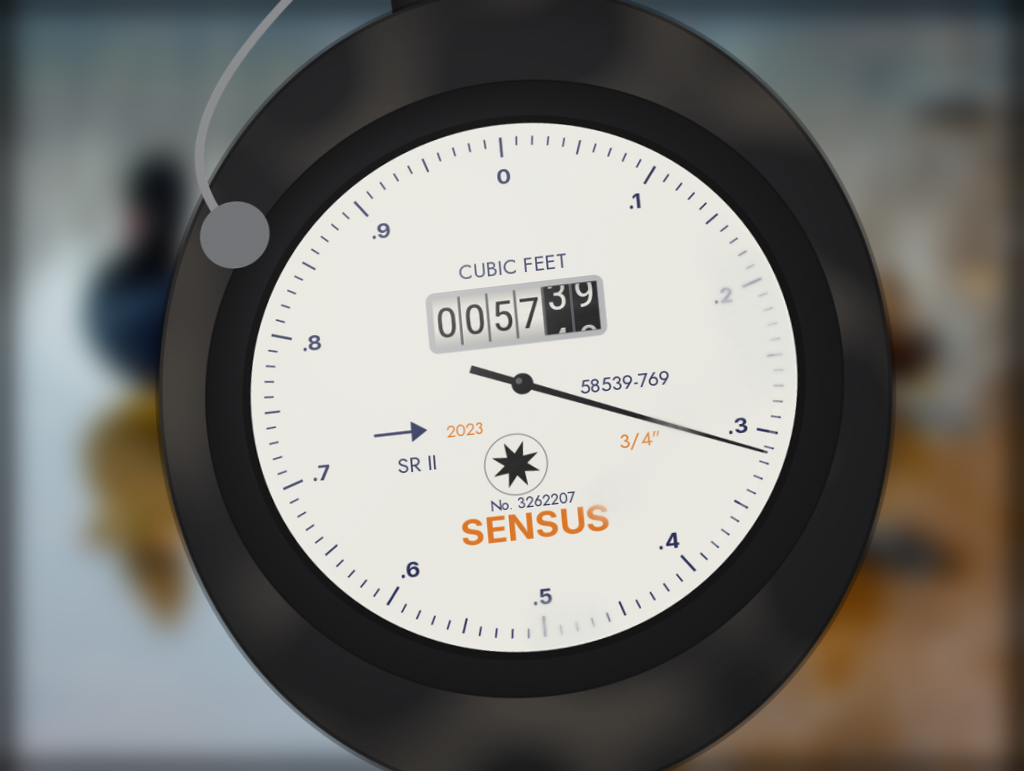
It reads 5739.31 ft³
